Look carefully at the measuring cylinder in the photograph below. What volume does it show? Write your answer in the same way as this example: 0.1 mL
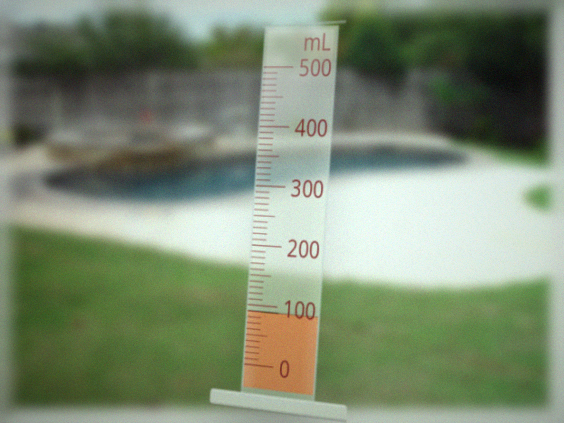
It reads 90 mL
